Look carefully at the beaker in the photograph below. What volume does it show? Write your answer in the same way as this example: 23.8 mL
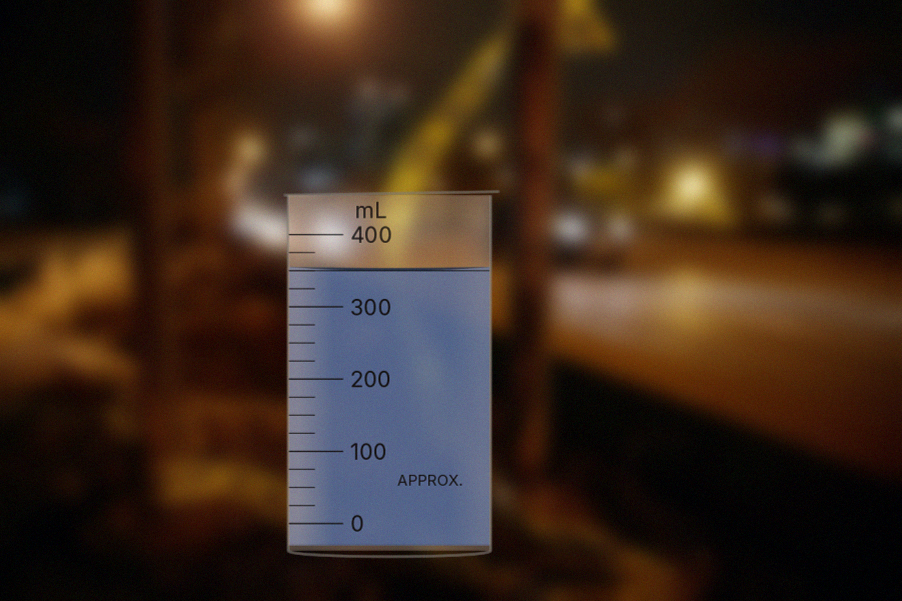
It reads 350 mL
